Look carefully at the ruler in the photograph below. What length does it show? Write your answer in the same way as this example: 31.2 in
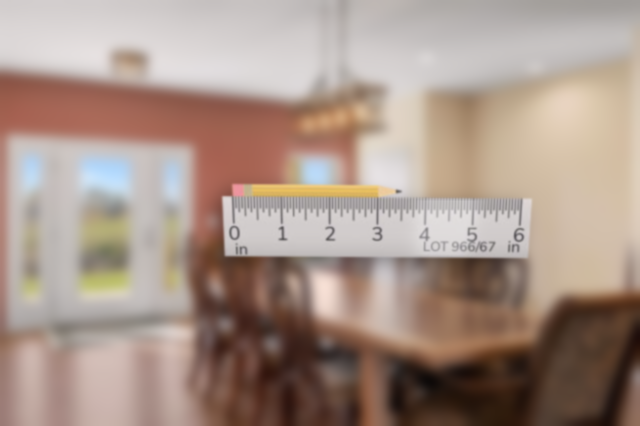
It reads 3.5 in
